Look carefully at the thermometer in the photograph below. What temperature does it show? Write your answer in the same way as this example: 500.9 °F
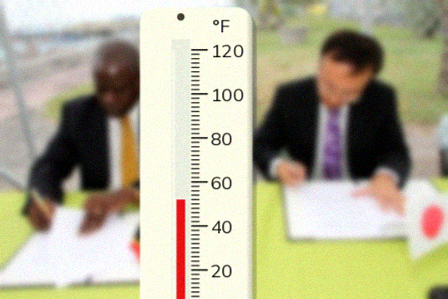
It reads 52 °F
